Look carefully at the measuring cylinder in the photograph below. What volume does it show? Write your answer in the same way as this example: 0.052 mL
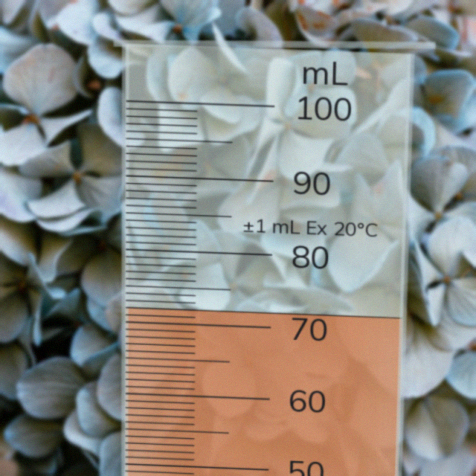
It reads 72 mL
